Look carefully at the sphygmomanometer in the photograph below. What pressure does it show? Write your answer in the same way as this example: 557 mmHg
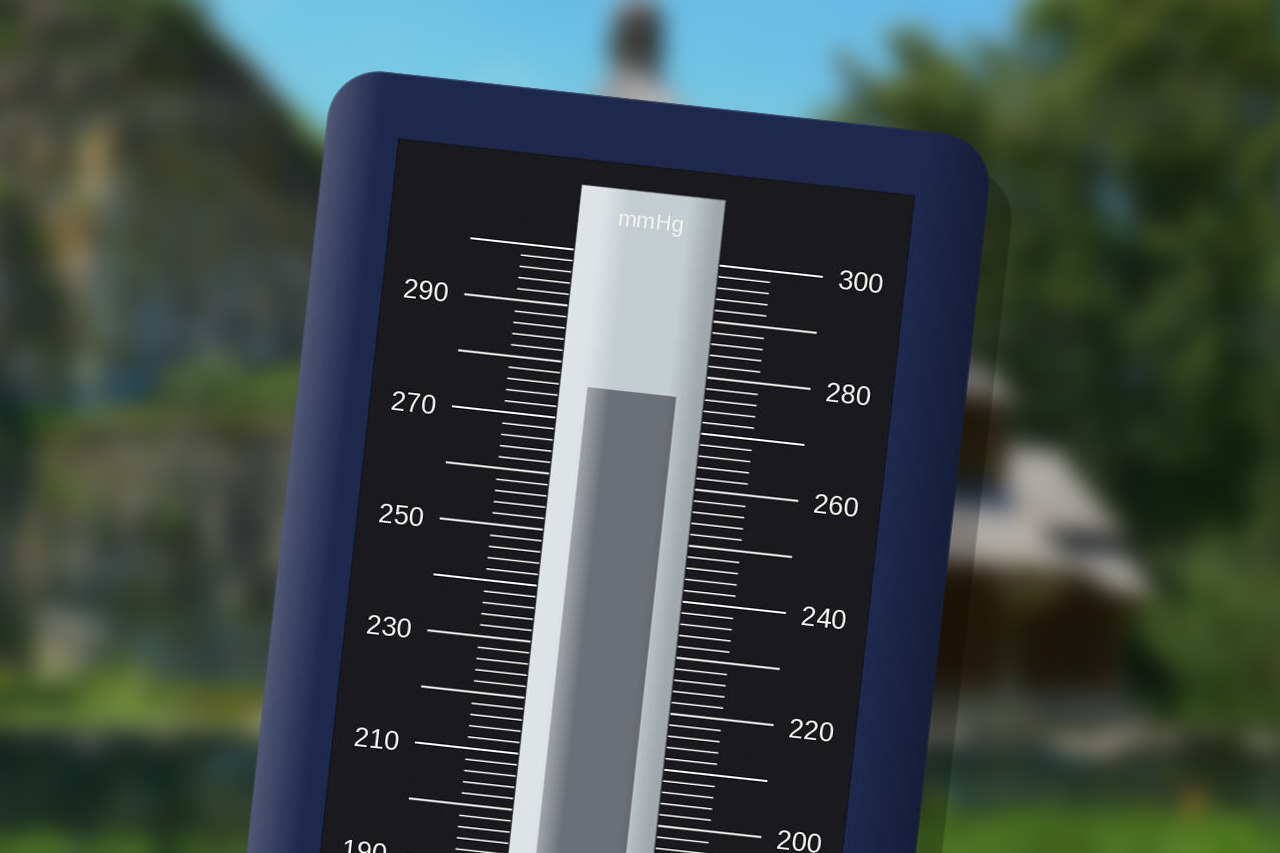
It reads 276 mmHg
